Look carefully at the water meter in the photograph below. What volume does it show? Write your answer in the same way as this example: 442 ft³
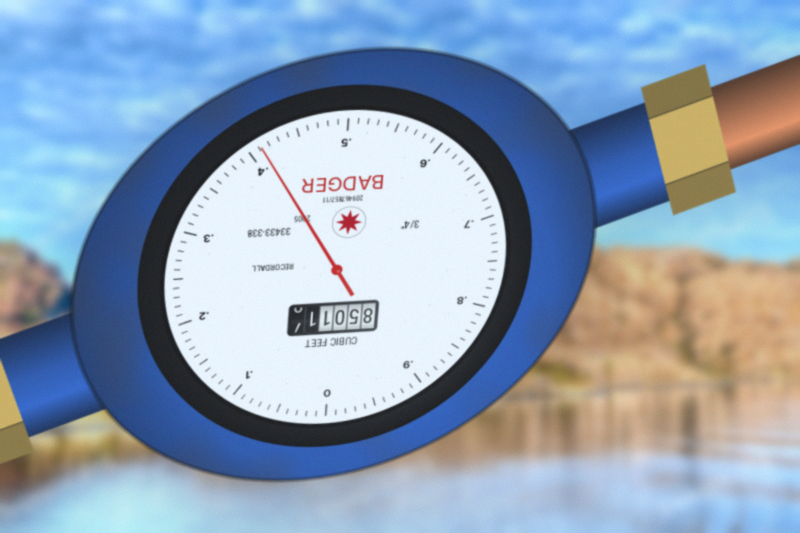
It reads 850117.41 ft³
